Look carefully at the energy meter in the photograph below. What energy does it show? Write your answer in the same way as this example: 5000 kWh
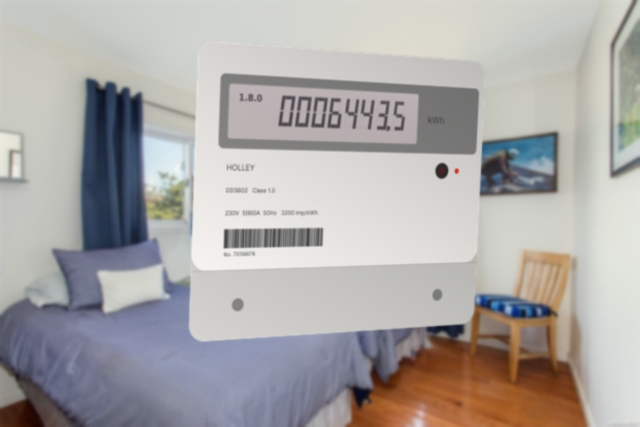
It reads 6443.5 kWh
